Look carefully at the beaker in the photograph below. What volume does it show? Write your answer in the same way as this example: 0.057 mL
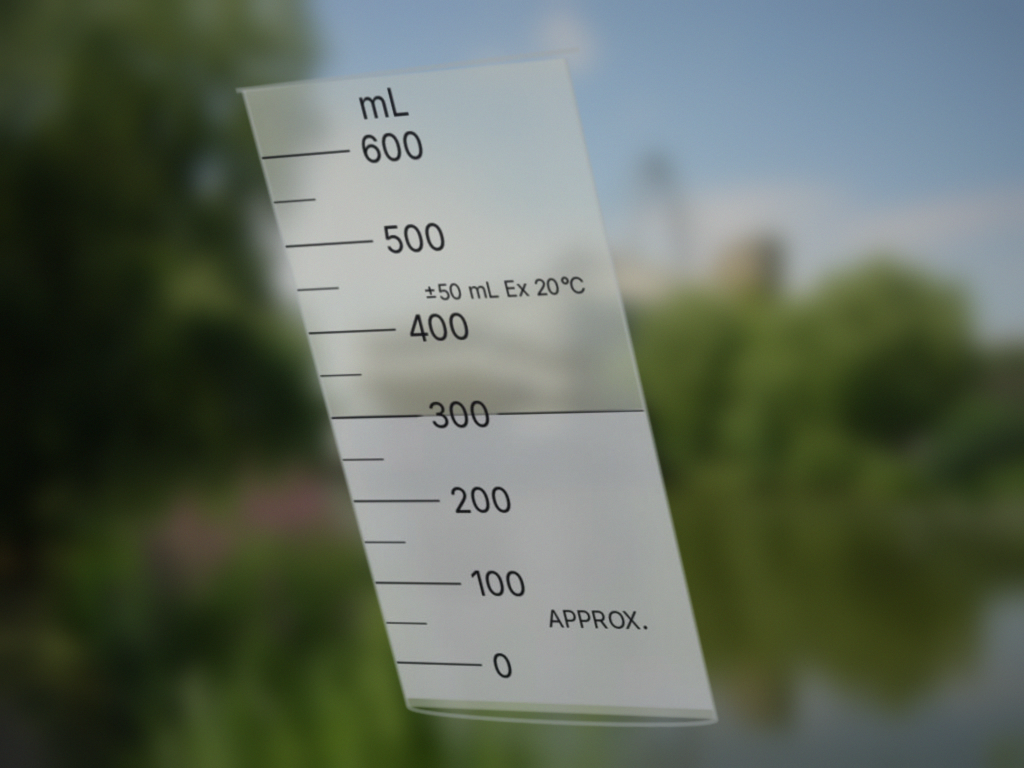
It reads 300 mL
